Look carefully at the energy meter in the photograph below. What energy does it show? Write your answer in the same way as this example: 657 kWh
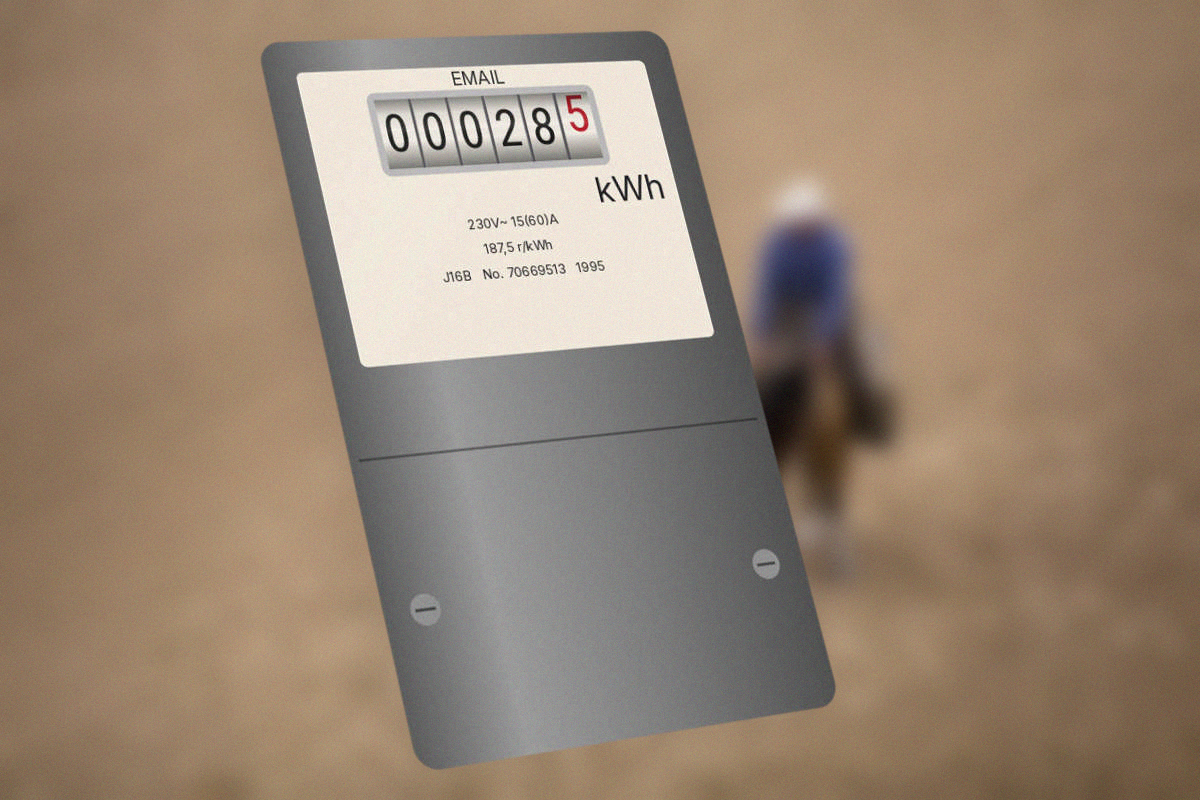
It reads 28.5 kWh
